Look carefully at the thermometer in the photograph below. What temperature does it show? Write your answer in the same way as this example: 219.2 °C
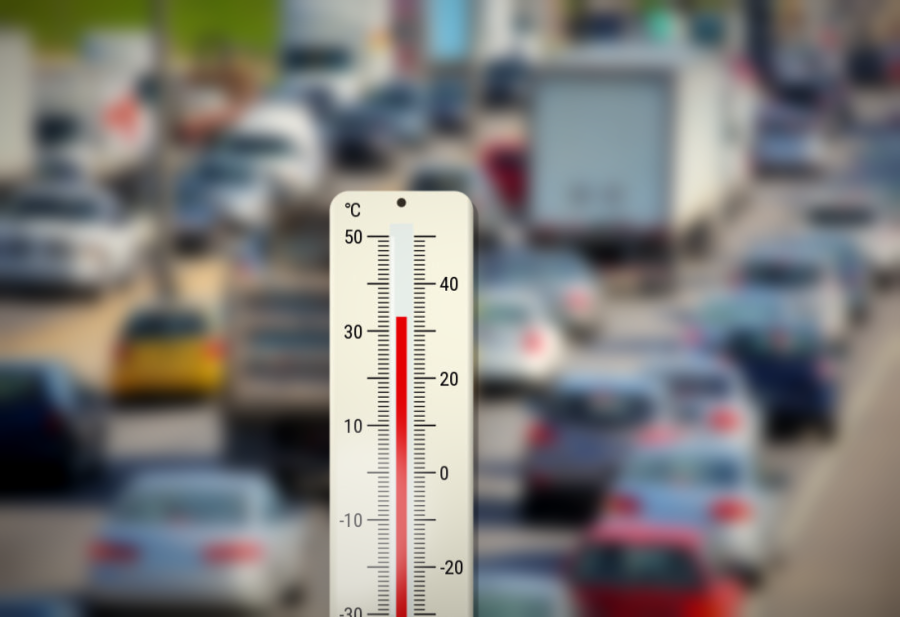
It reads 33 °C
